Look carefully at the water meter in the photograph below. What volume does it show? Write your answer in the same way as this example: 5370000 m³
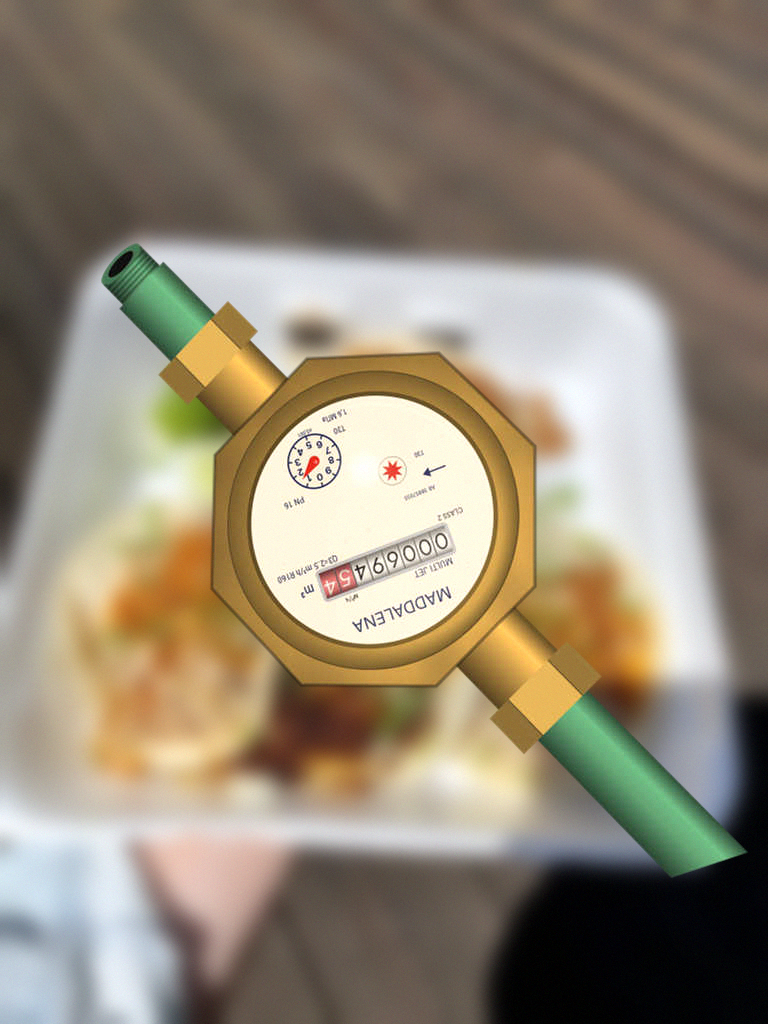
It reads 694.541 m³
